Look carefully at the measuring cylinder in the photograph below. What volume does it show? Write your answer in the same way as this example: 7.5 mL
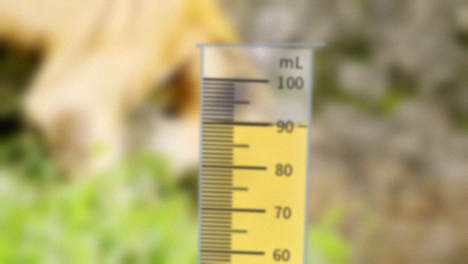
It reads 90 mL
